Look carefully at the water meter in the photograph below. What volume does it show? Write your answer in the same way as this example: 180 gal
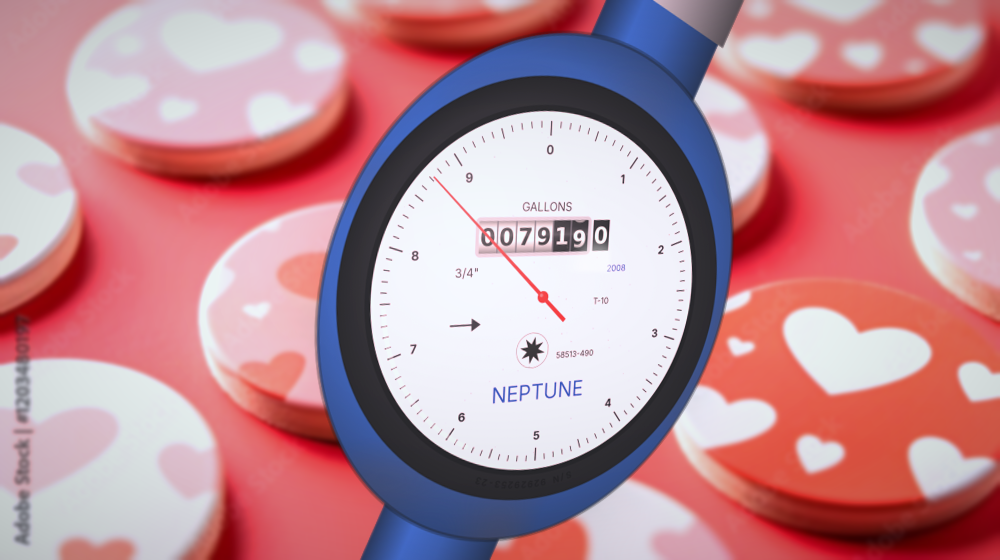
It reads 79188.7 gal
